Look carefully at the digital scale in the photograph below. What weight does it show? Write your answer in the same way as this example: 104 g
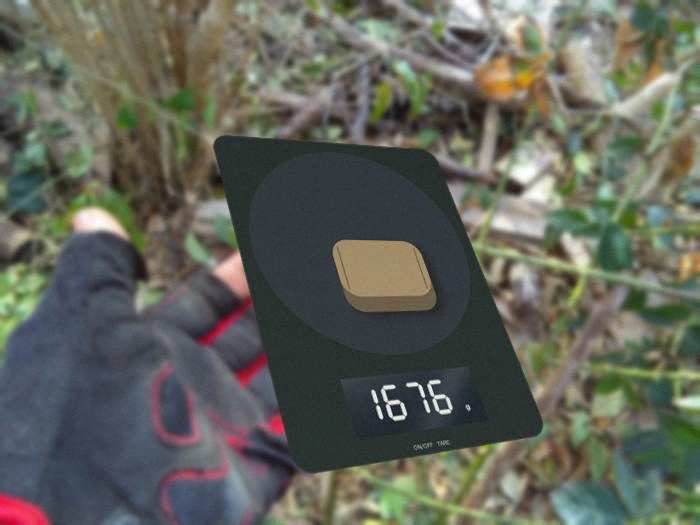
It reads 1676 g
